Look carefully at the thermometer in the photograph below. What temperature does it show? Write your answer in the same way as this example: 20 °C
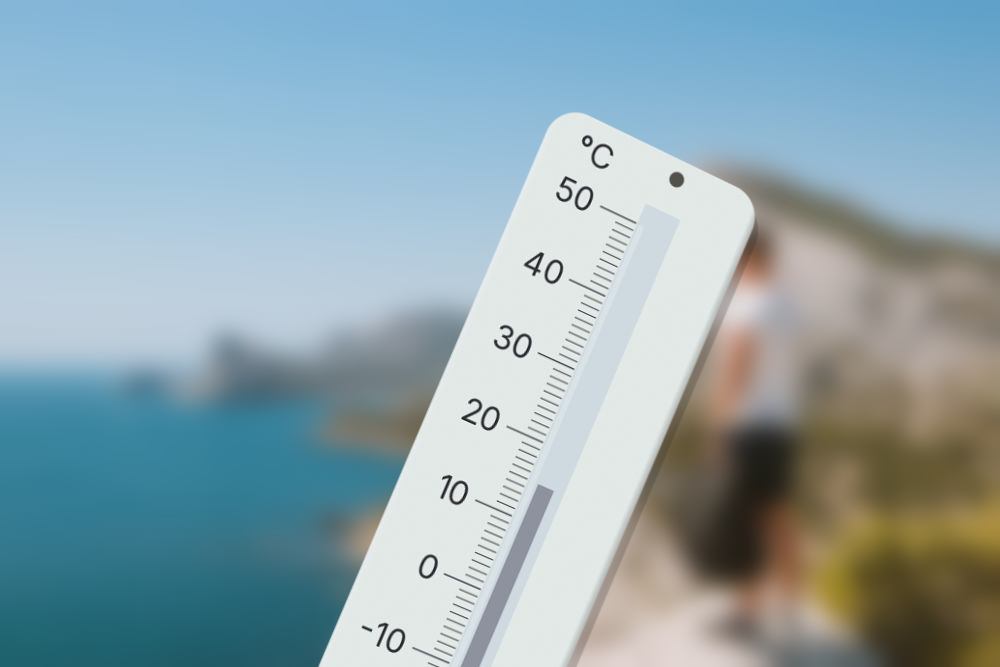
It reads 15 °C
